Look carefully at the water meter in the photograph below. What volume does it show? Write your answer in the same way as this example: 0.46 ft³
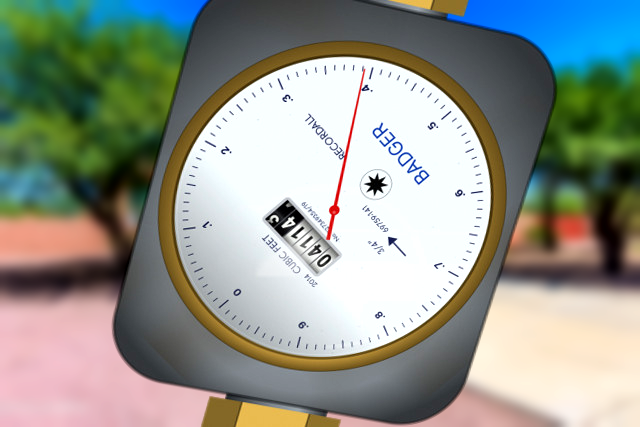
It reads 41143.39 ft³
